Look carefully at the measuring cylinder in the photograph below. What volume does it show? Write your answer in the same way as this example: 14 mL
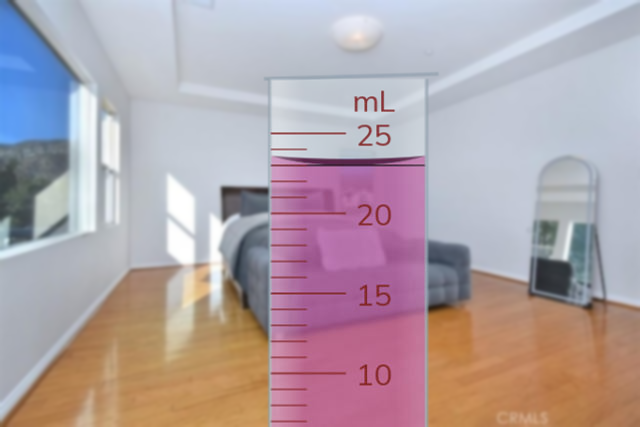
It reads 23 mL
